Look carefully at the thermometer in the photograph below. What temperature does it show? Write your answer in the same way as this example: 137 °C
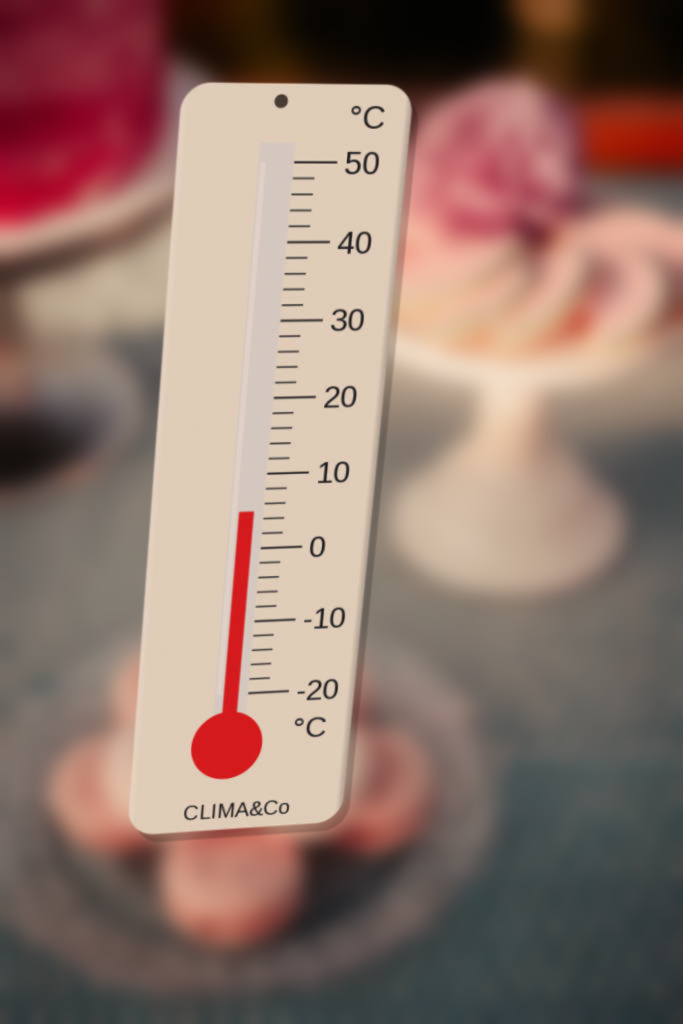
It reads 5 °C
